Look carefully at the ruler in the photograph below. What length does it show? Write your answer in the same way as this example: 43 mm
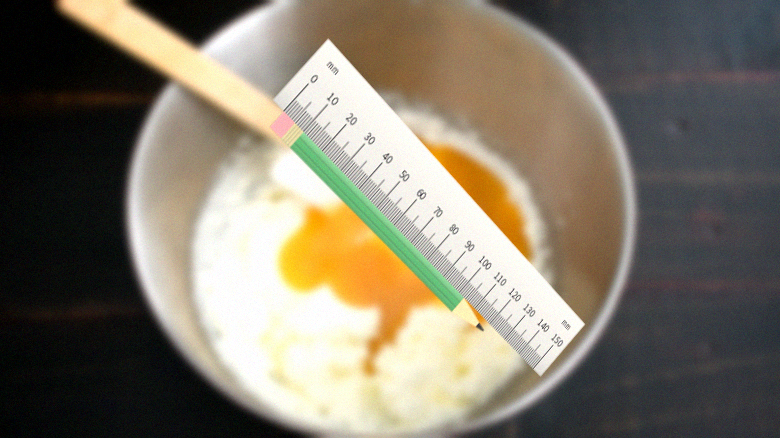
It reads 120 mm
